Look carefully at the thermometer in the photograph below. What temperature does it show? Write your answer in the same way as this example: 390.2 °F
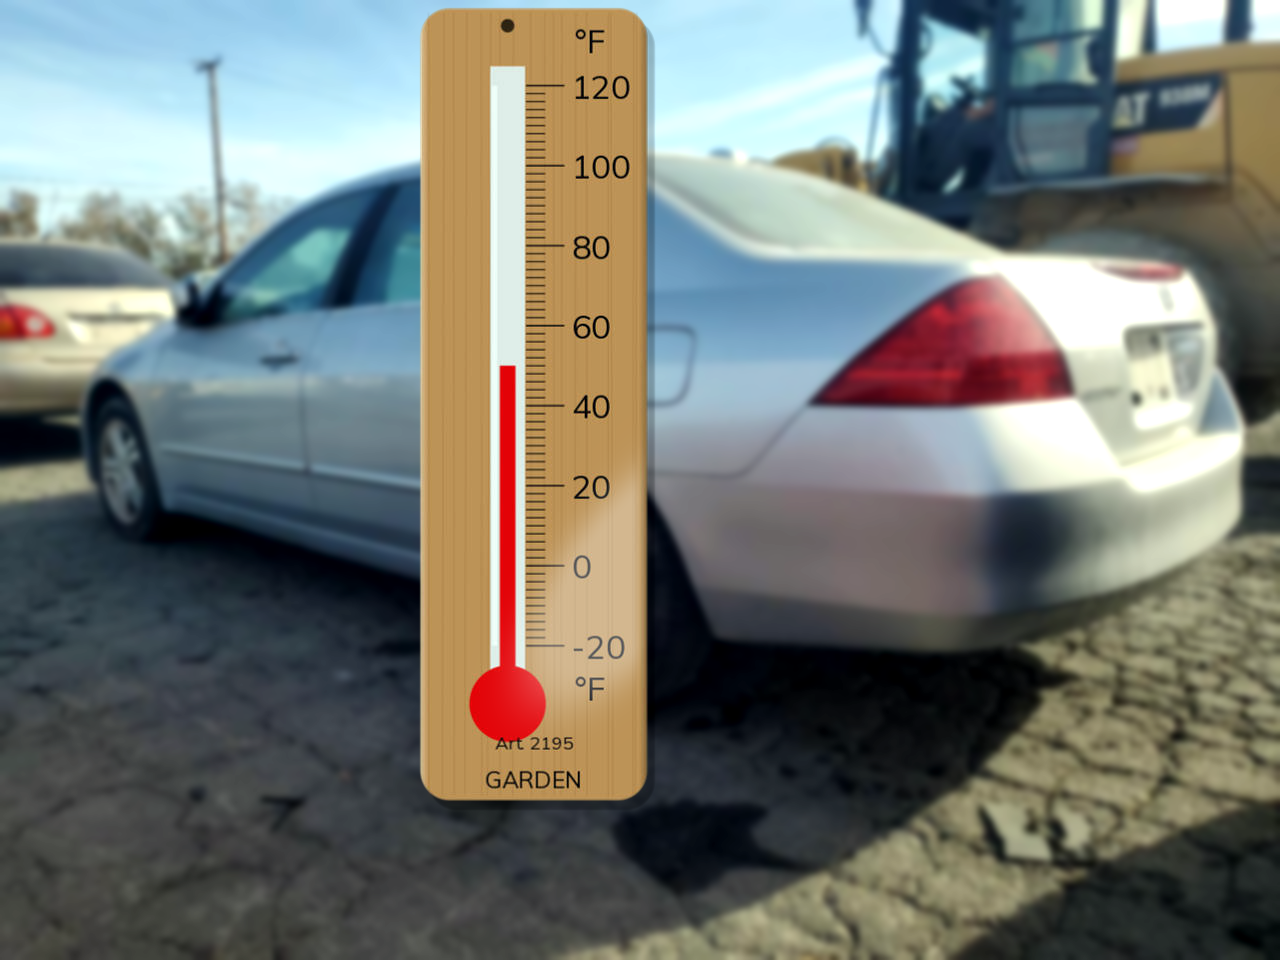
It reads 50 °F
